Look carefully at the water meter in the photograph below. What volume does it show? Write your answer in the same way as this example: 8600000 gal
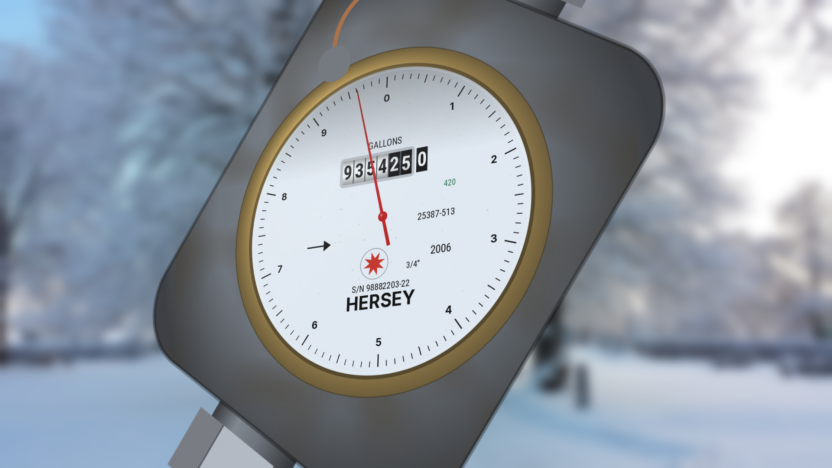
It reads 9354249.6 gal
